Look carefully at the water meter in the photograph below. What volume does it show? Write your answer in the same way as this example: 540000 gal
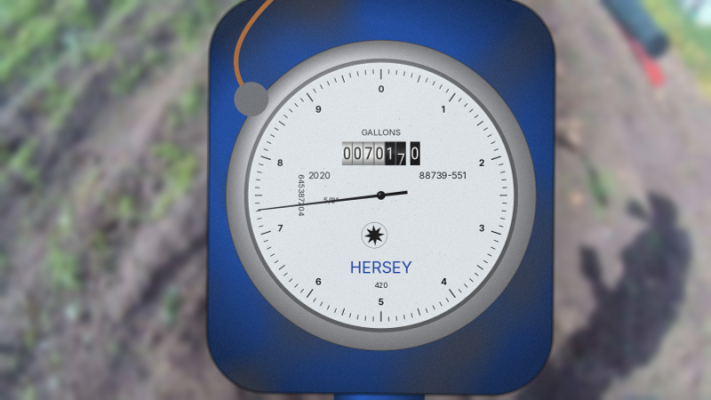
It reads 70167.3 gal
